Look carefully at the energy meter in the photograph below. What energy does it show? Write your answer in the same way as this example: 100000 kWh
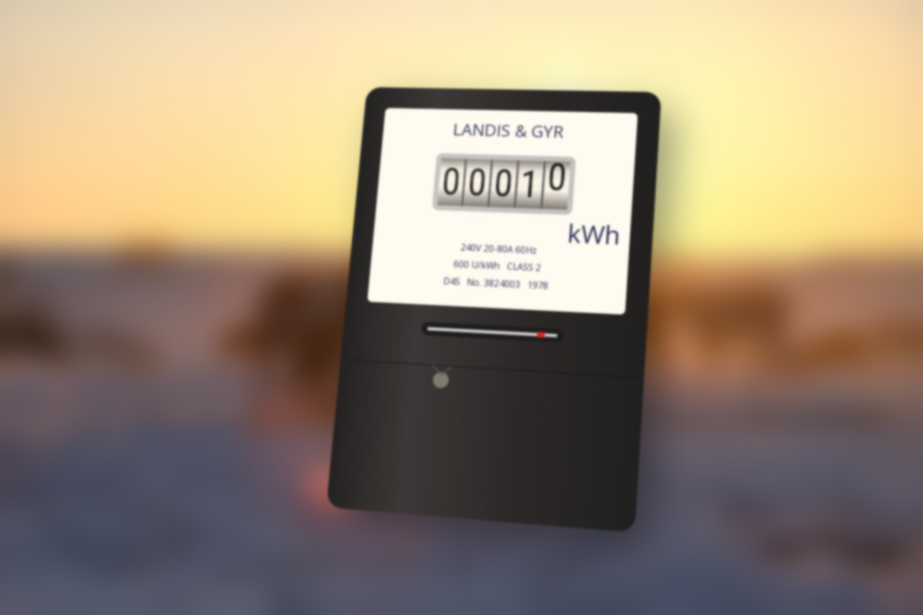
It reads 10 kWh
